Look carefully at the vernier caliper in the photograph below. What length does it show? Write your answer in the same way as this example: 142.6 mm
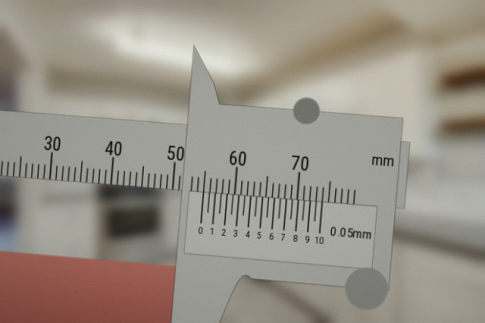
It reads 55.0 mm
